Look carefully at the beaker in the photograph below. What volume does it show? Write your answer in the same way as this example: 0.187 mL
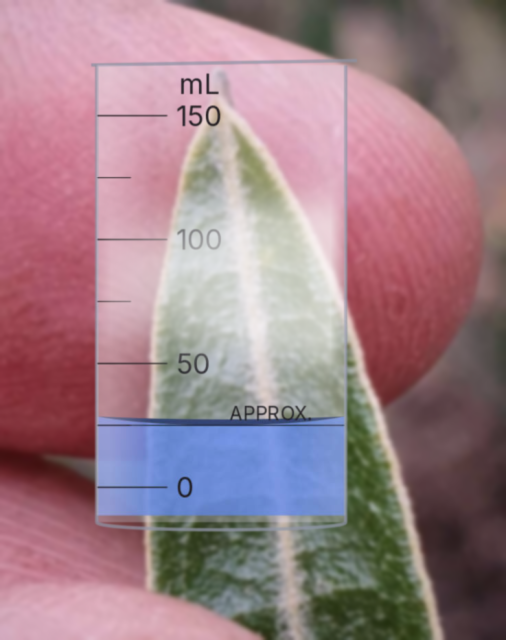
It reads 25 mL
